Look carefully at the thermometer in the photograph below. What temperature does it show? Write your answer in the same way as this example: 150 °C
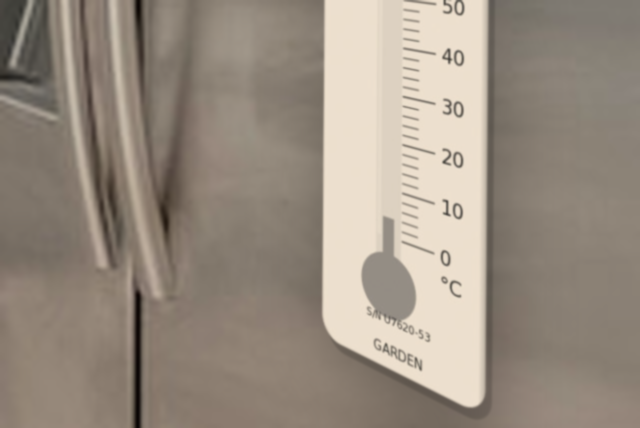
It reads 4 °C
